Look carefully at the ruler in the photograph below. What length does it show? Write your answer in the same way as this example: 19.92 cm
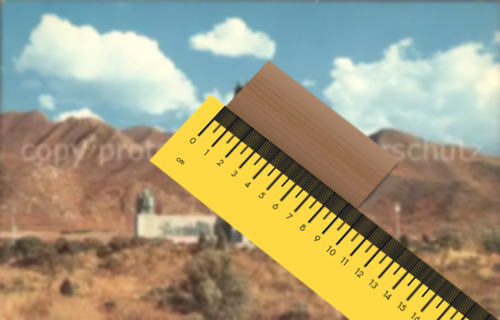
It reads 9.5 cm
